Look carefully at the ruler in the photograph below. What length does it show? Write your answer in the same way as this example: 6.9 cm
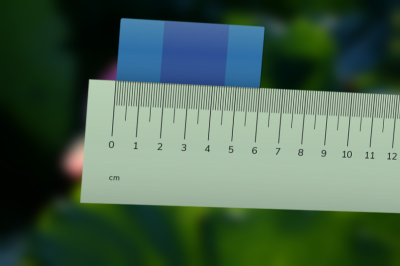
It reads 6 cm
